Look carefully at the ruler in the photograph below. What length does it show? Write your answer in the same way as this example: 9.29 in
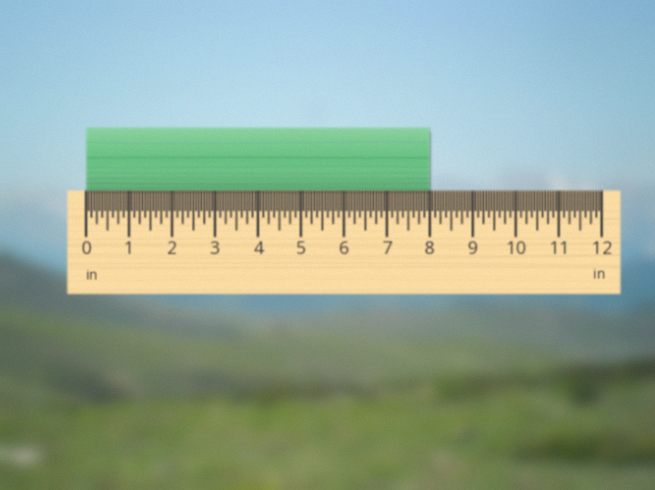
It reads 8 in
